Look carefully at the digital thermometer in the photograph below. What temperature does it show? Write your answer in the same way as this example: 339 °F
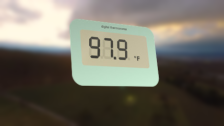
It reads 97.9 °F
